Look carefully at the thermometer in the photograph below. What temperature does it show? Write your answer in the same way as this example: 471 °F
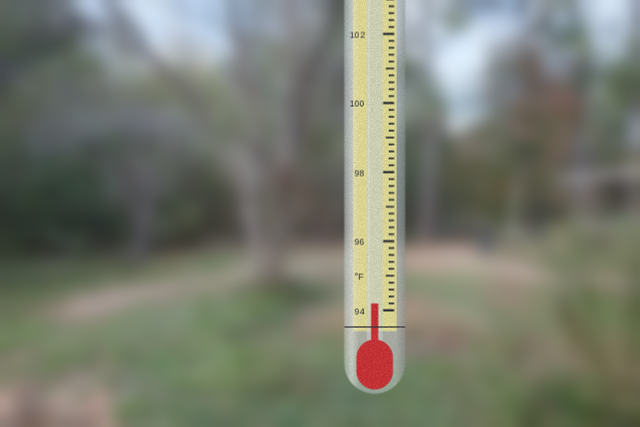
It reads 94.2 °F
